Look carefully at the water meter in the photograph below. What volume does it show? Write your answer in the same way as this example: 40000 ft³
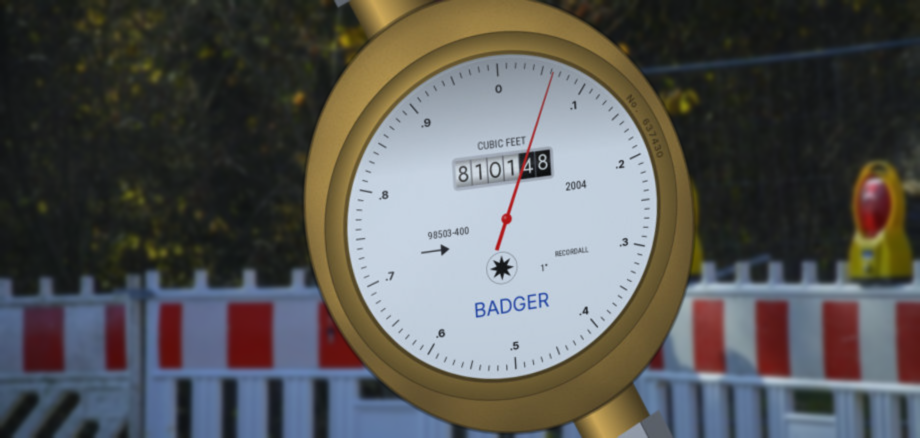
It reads 810148.06 ft³
